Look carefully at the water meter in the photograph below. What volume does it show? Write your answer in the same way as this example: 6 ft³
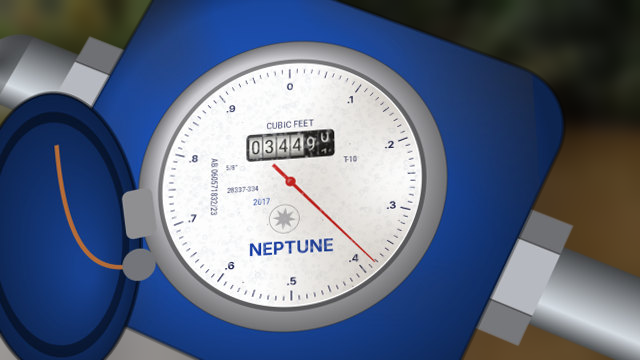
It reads 34490.38 ft³
